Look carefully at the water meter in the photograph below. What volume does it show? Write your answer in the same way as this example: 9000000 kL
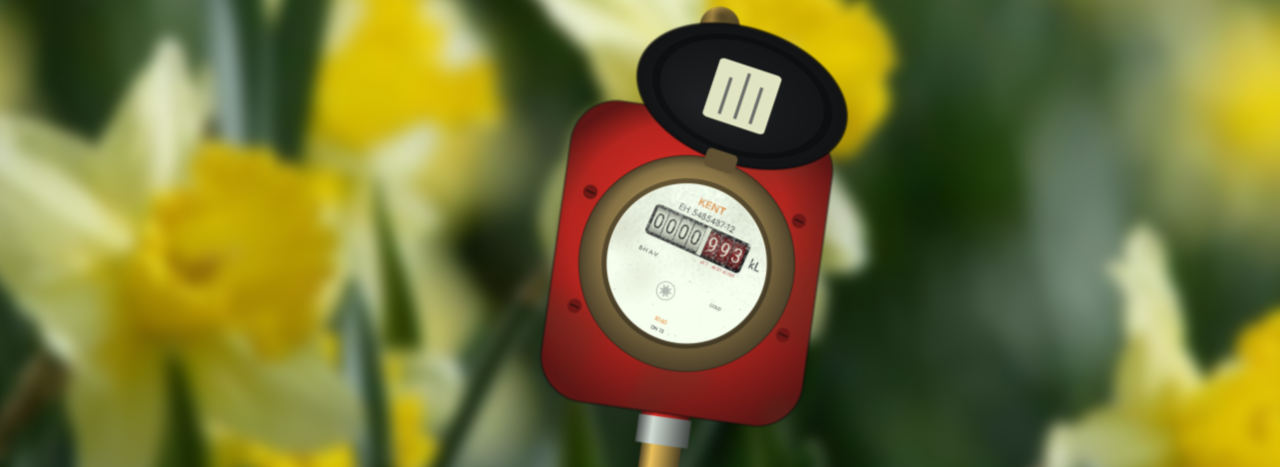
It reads 0.993 kL
